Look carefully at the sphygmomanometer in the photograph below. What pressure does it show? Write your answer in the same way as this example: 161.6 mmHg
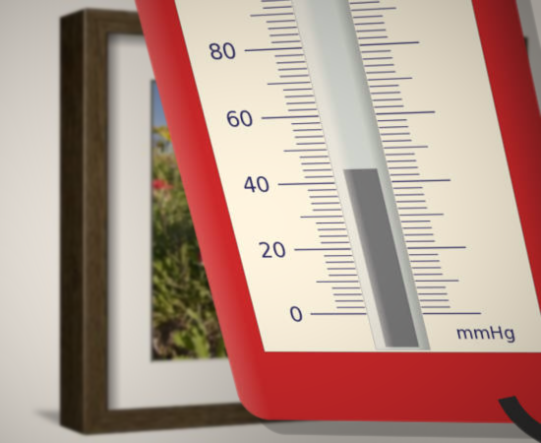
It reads 44 mmHg
